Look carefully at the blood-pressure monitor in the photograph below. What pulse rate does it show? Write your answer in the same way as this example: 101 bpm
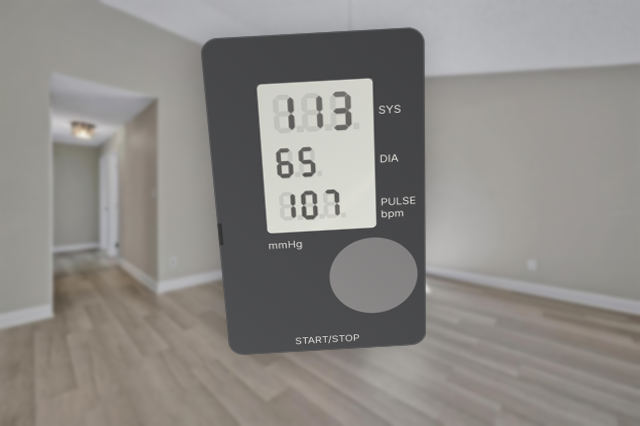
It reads 107 bpm
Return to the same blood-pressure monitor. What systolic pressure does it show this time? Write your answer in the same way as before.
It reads 113 mmHg
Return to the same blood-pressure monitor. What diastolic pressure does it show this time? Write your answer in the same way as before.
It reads 65 mmHg
